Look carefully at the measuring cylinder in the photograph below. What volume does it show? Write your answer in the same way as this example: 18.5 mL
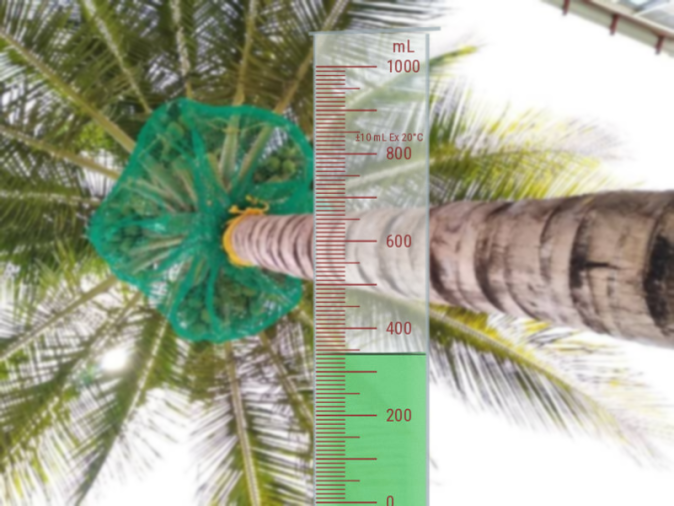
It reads 340 mL
